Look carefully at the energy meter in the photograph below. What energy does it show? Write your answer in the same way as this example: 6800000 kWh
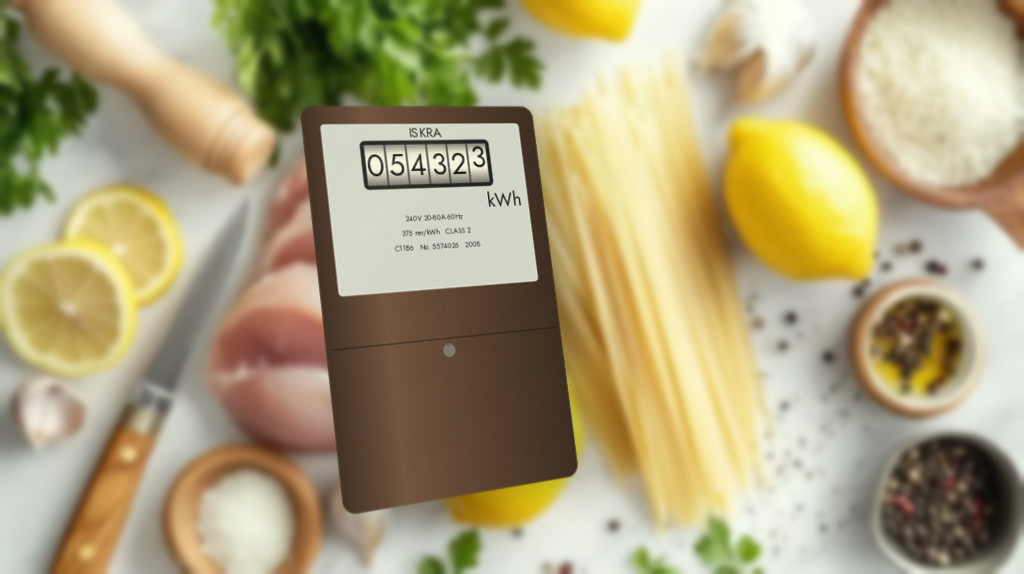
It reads 54323 kWh
